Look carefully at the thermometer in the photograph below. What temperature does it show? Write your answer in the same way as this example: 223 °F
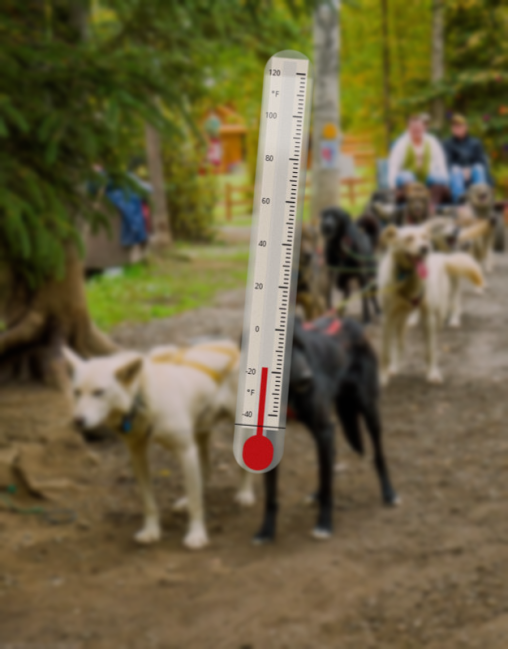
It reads -18 °F
